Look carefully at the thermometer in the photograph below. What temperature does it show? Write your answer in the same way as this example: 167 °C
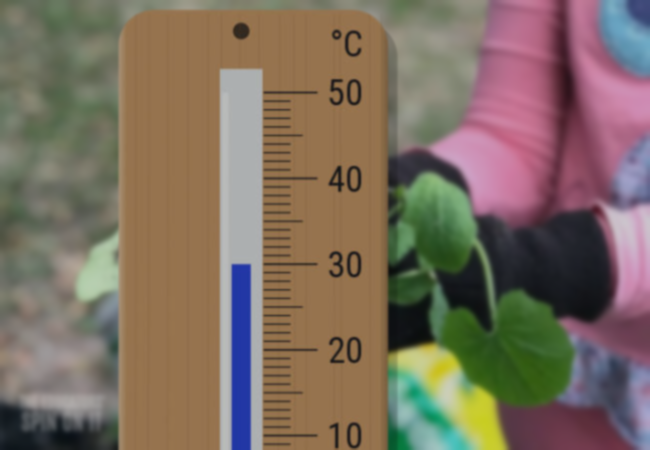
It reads 30 °C
